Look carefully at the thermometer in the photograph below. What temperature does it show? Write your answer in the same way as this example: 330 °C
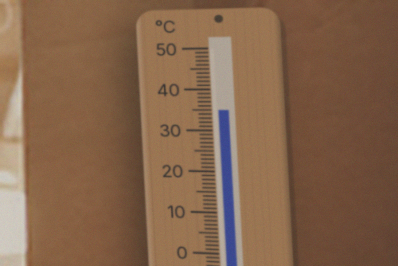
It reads 35 °C
